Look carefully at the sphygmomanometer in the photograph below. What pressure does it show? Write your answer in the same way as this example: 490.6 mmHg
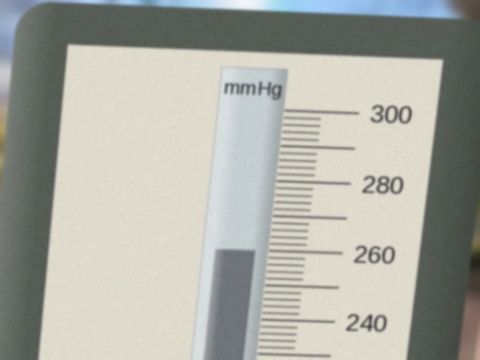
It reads 260 mmHg
